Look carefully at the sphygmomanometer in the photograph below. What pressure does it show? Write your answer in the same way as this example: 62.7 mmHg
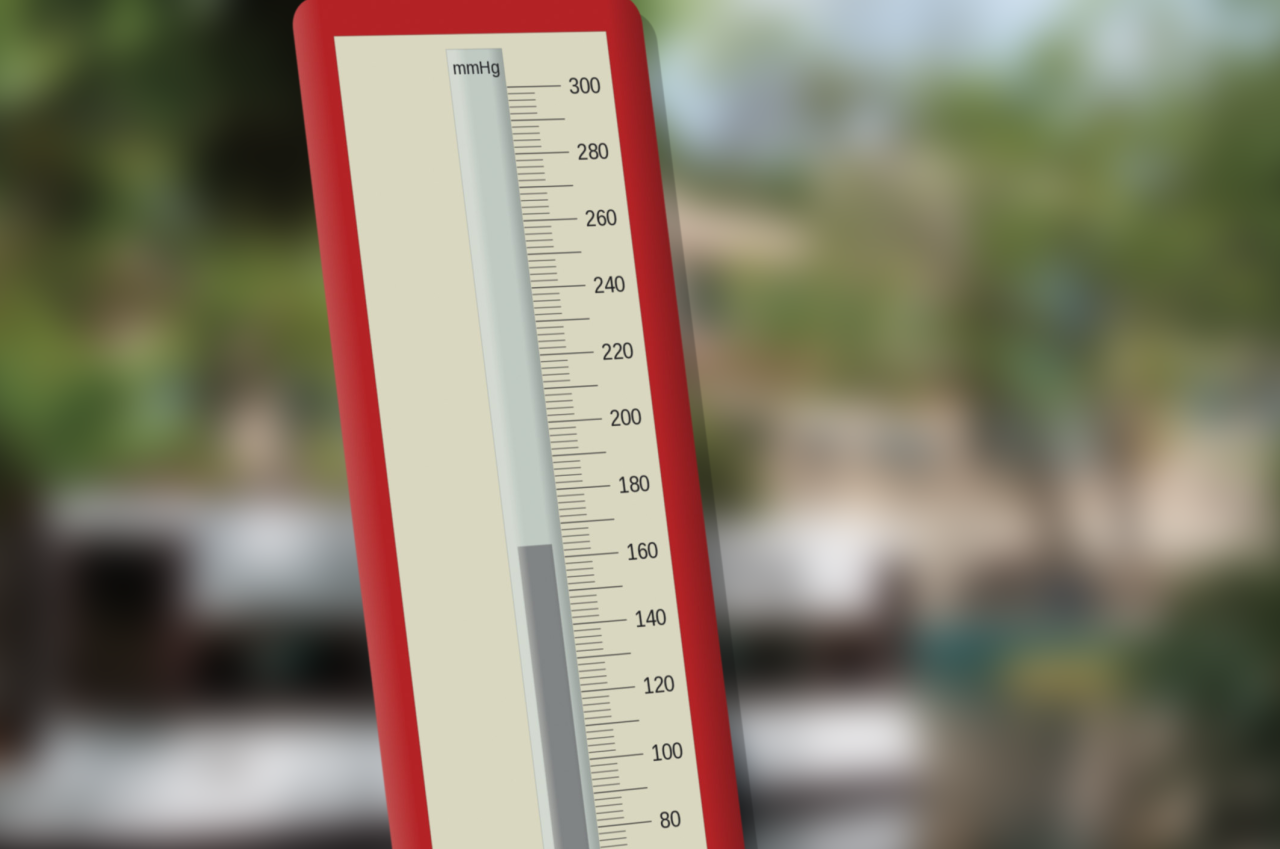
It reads 164 mmHg
